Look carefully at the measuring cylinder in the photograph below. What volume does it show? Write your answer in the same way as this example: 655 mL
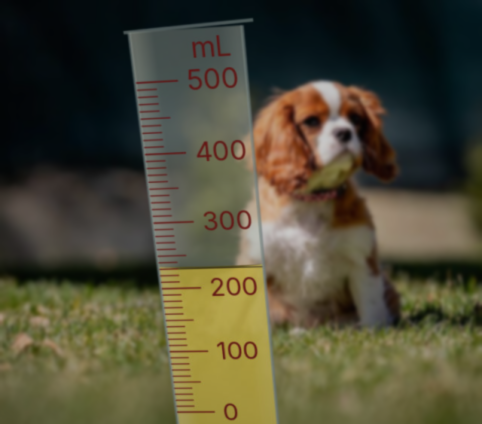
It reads 230 mL
